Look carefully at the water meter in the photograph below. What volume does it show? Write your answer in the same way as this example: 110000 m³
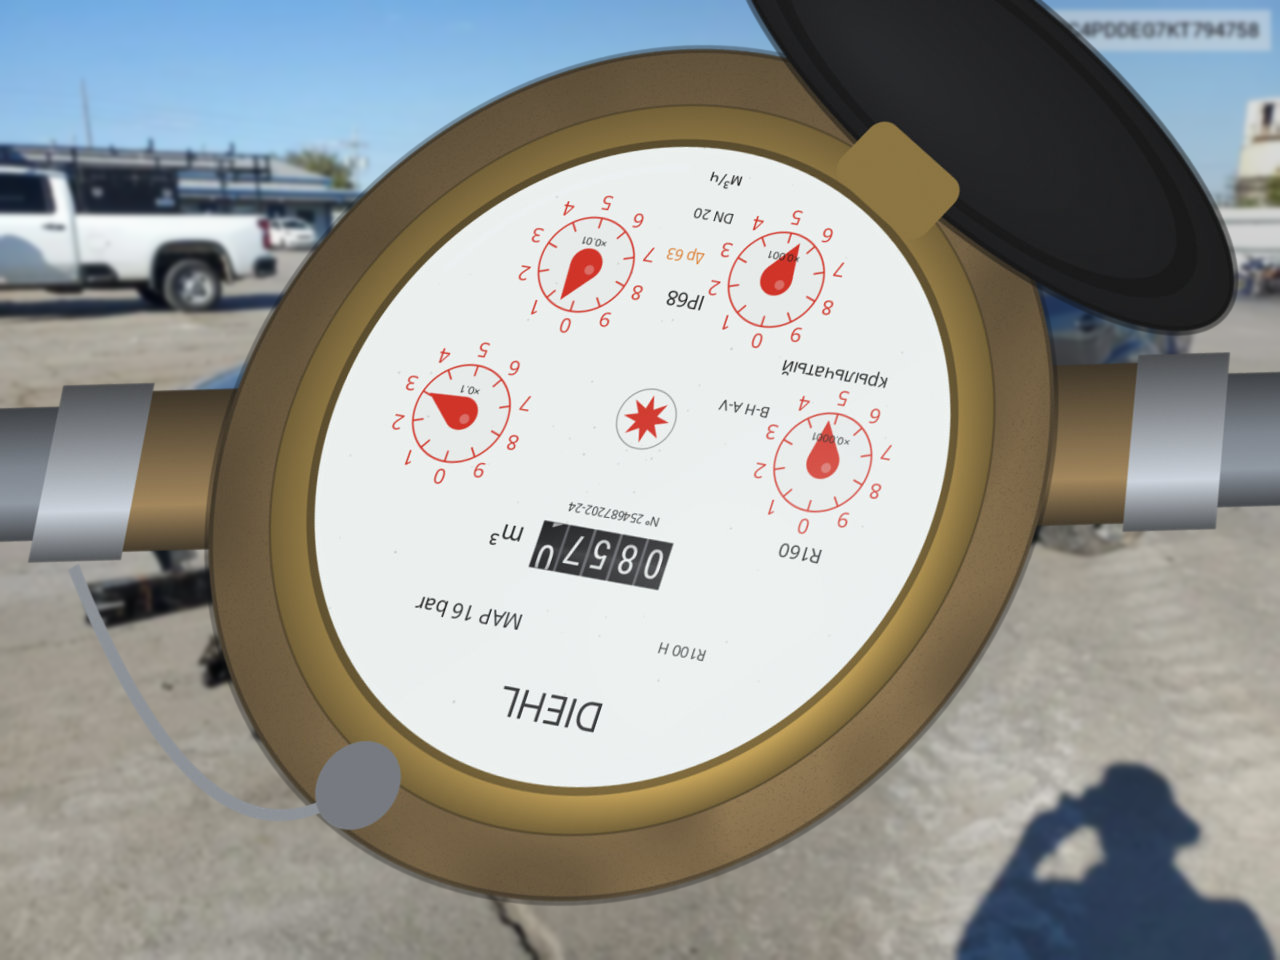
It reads 8570.3054 m³
